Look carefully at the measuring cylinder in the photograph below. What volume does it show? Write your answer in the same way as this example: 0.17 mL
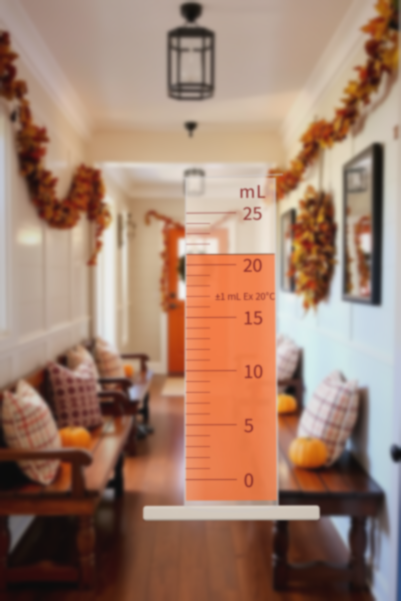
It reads 21 mL
